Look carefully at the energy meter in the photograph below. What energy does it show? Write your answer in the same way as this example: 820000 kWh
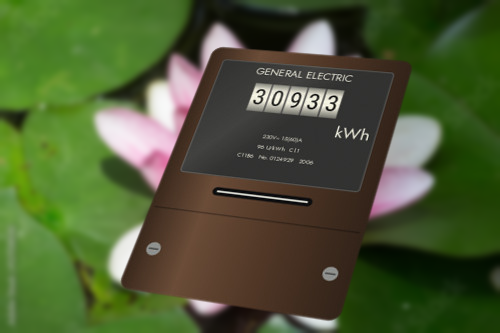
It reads 30933 kWh
